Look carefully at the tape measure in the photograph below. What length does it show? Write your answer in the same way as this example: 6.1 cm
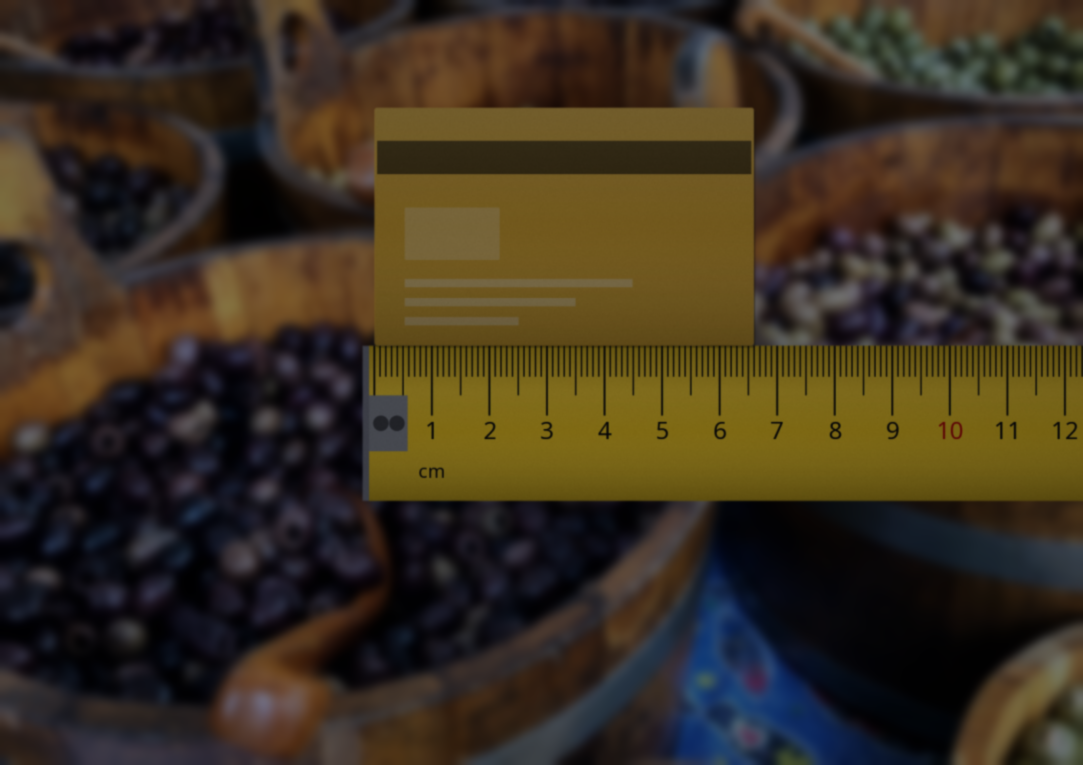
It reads 6.6 cm
